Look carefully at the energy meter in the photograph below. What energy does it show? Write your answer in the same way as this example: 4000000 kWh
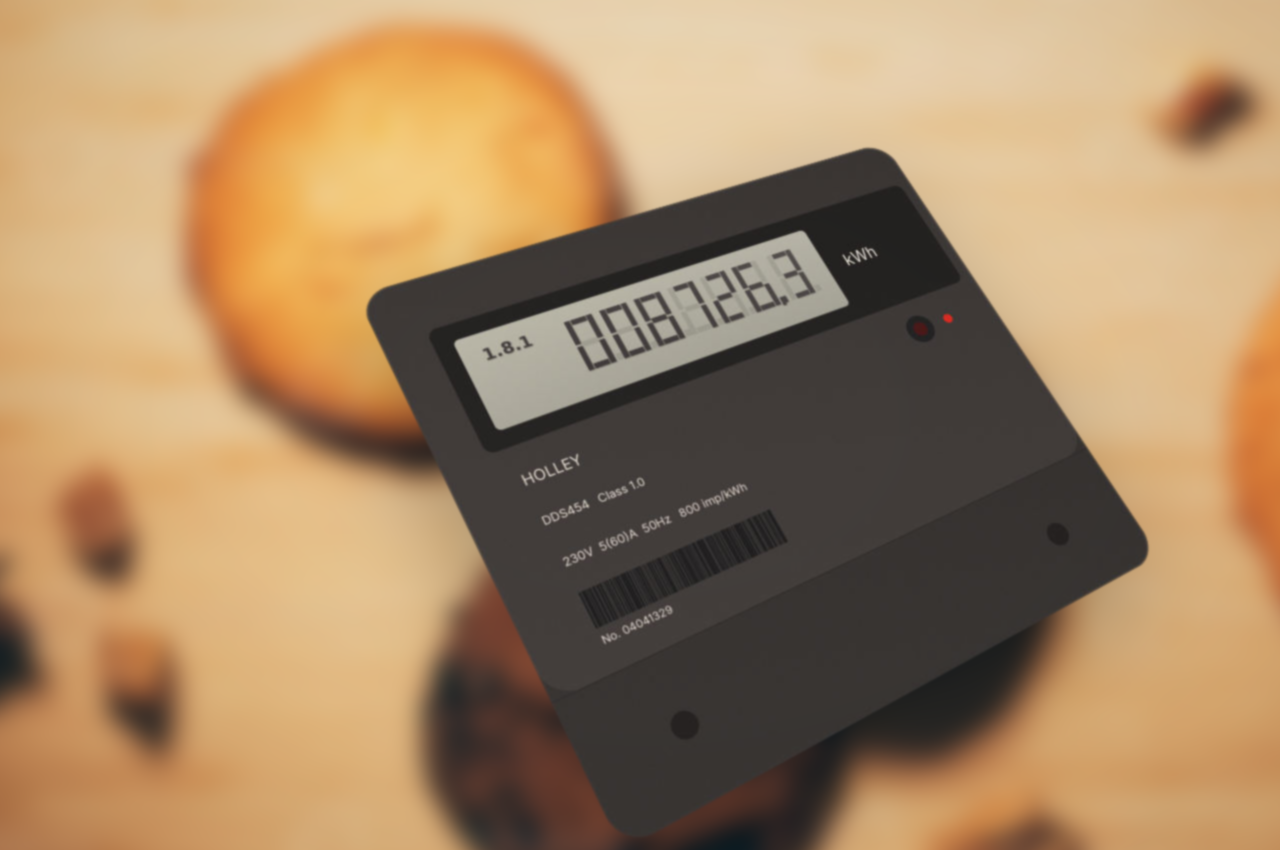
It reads 8726.3 kWh
